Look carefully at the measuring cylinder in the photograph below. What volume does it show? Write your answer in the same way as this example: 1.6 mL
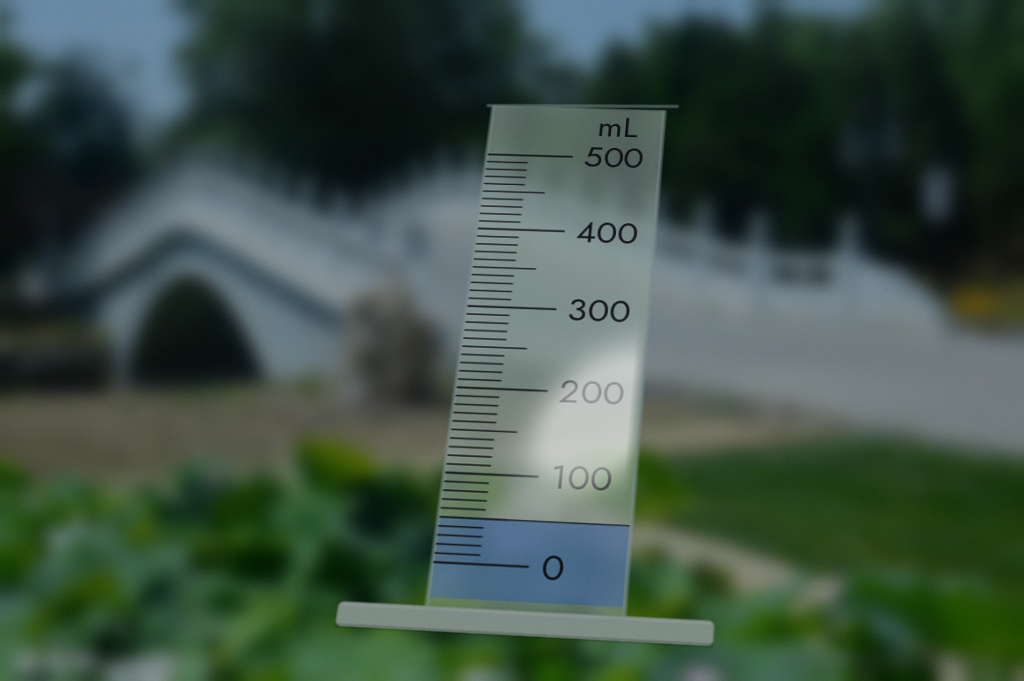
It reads 50 mL
